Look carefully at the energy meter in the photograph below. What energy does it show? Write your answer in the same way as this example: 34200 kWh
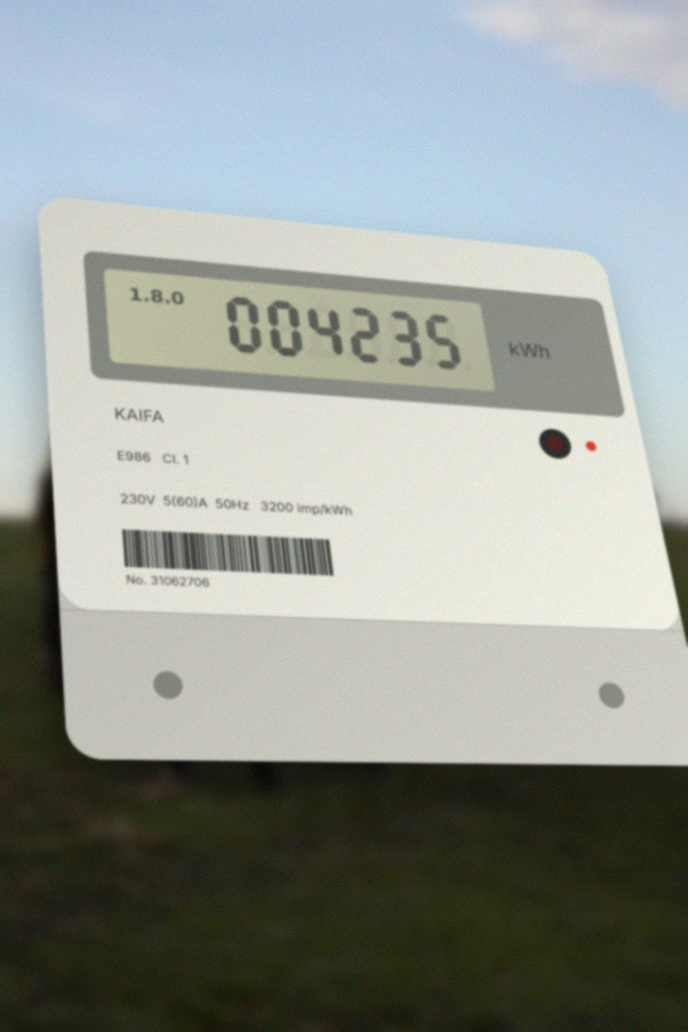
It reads 4235 kWh
